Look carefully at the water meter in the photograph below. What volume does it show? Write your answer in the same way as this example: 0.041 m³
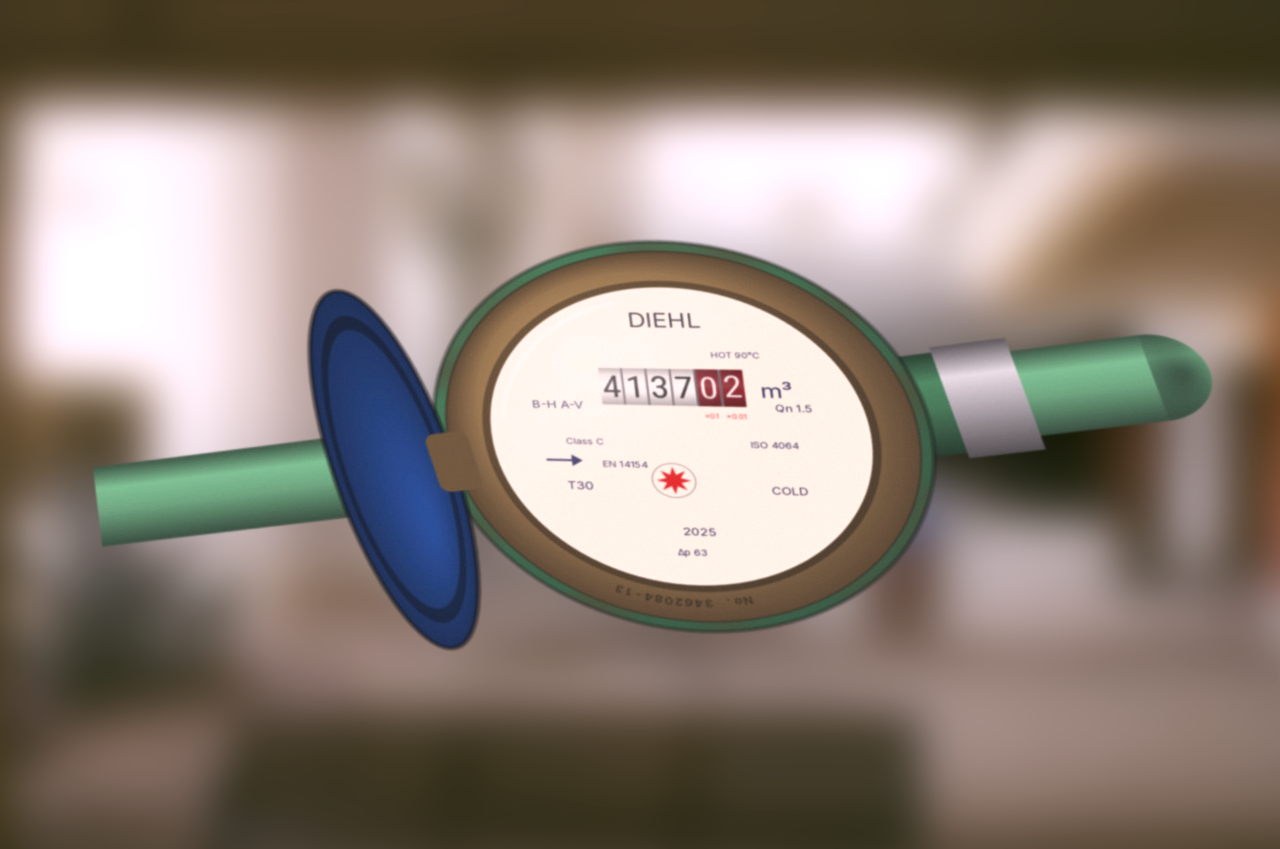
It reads 4137.02 m³
